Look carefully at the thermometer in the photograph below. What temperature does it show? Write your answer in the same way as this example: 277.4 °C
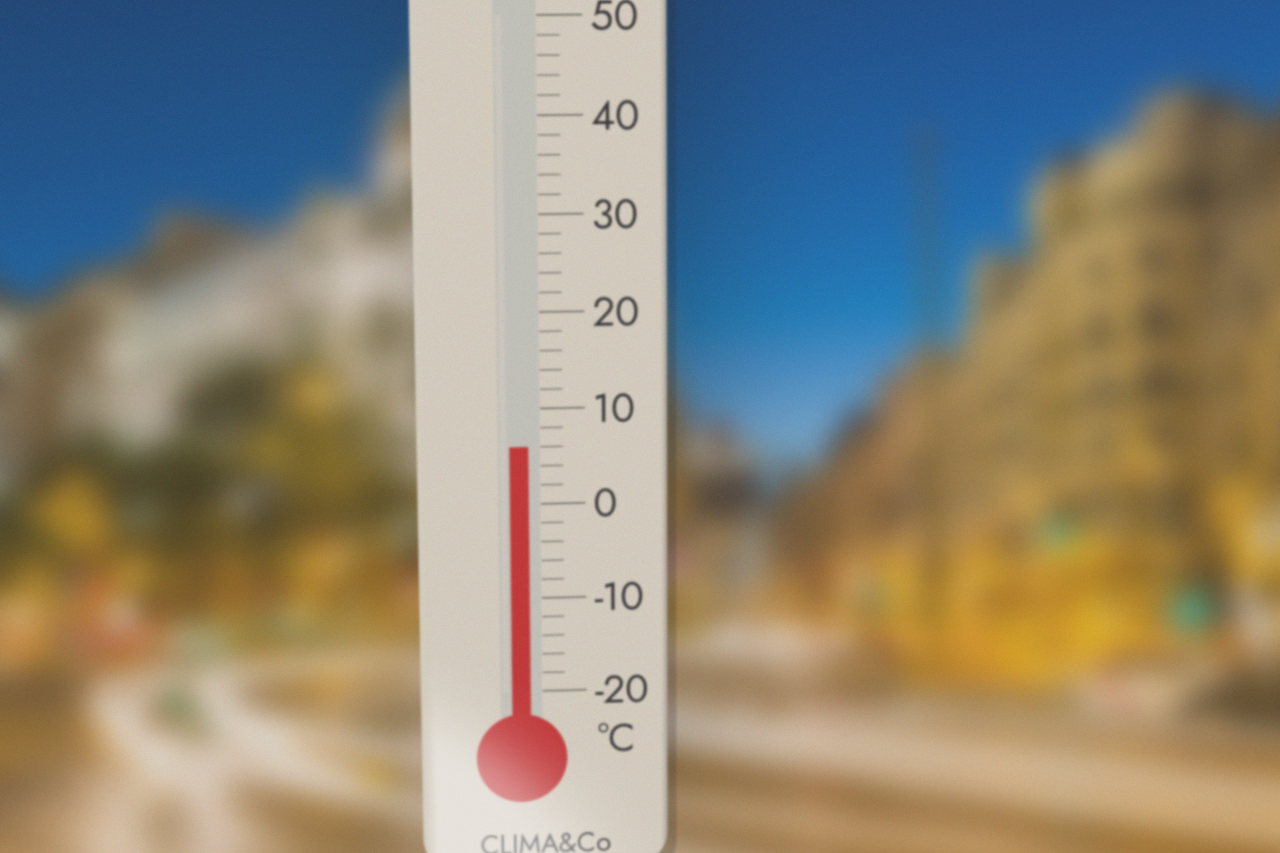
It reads 6 °C
